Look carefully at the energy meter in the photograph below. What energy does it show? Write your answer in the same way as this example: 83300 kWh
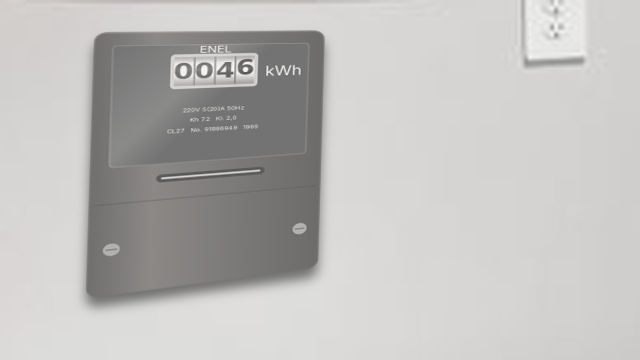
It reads 46 kWh
